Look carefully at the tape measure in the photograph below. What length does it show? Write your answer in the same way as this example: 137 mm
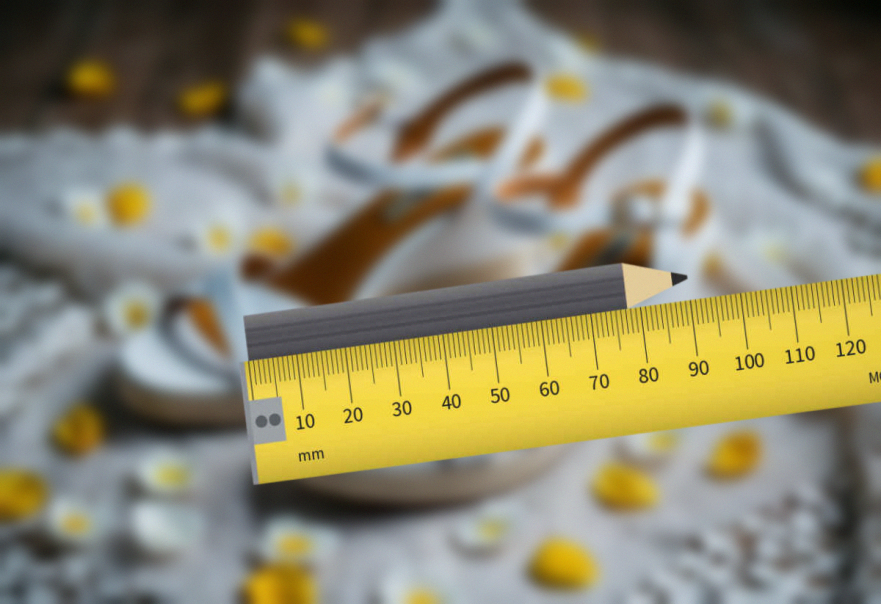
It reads 90 mm
